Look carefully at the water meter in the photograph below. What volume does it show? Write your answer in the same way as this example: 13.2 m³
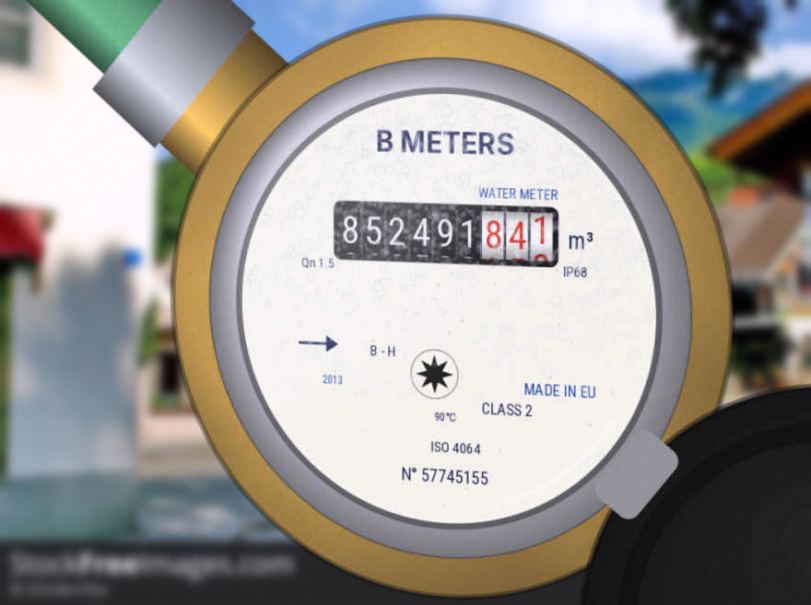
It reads 852491.841 m³
